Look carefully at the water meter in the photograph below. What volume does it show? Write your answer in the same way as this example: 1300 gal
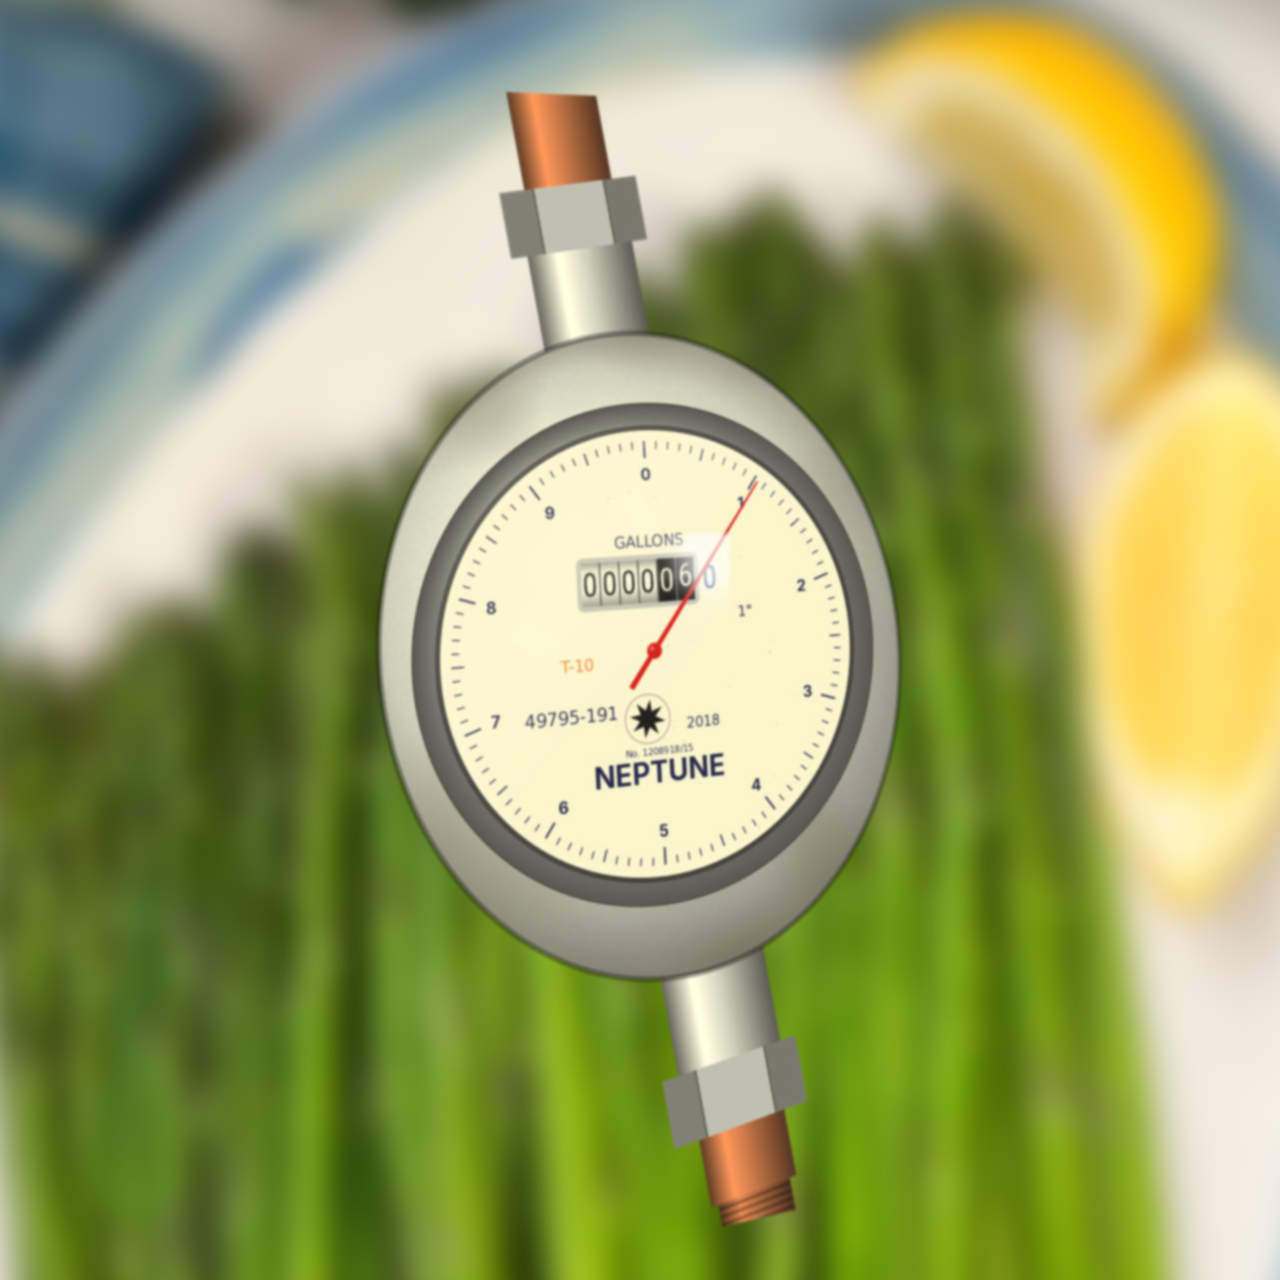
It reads 61.0 gal
